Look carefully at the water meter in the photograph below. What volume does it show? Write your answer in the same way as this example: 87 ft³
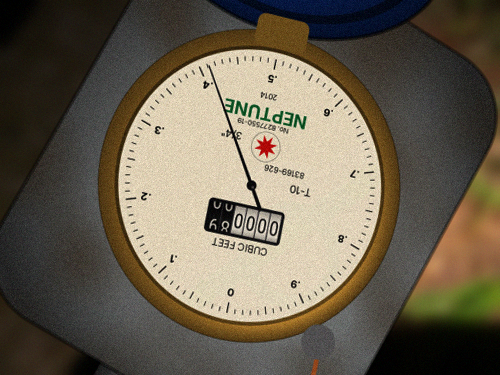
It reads 89.41 ft³
